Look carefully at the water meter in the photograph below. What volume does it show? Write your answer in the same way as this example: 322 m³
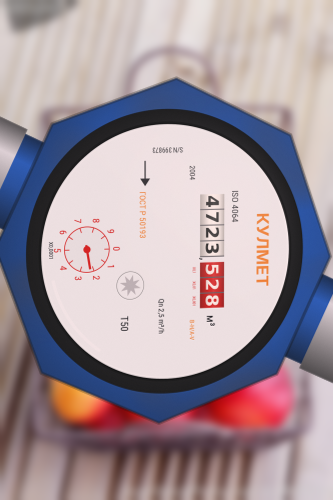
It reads 4723.5282 m³
